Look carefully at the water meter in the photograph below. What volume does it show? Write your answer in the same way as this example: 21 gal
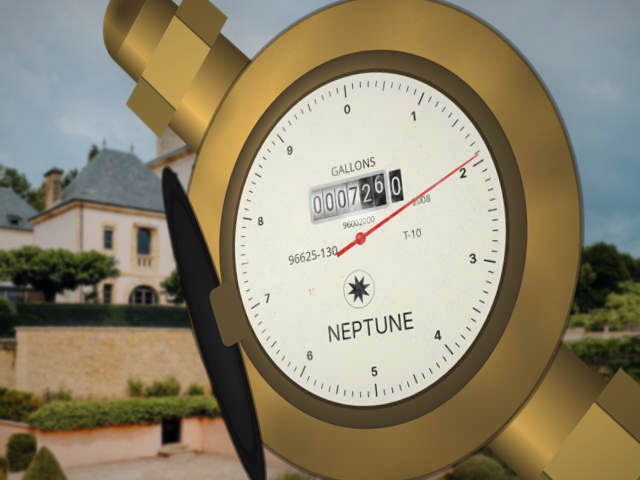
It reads 7261.9 gal
